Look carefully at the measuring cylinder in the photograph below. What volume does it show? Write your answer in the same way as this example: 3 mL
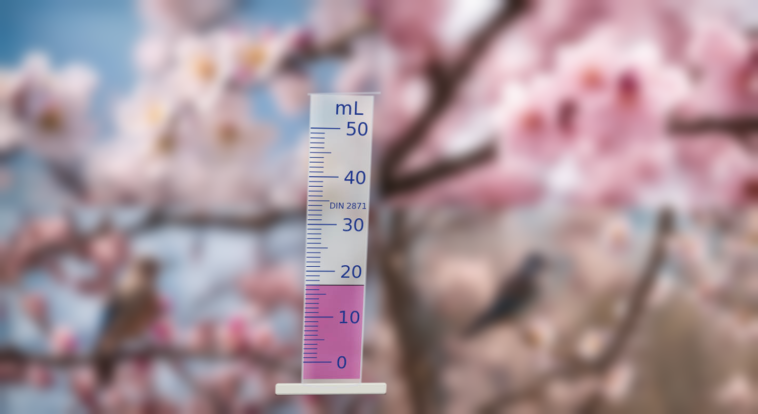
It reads 17 mL
